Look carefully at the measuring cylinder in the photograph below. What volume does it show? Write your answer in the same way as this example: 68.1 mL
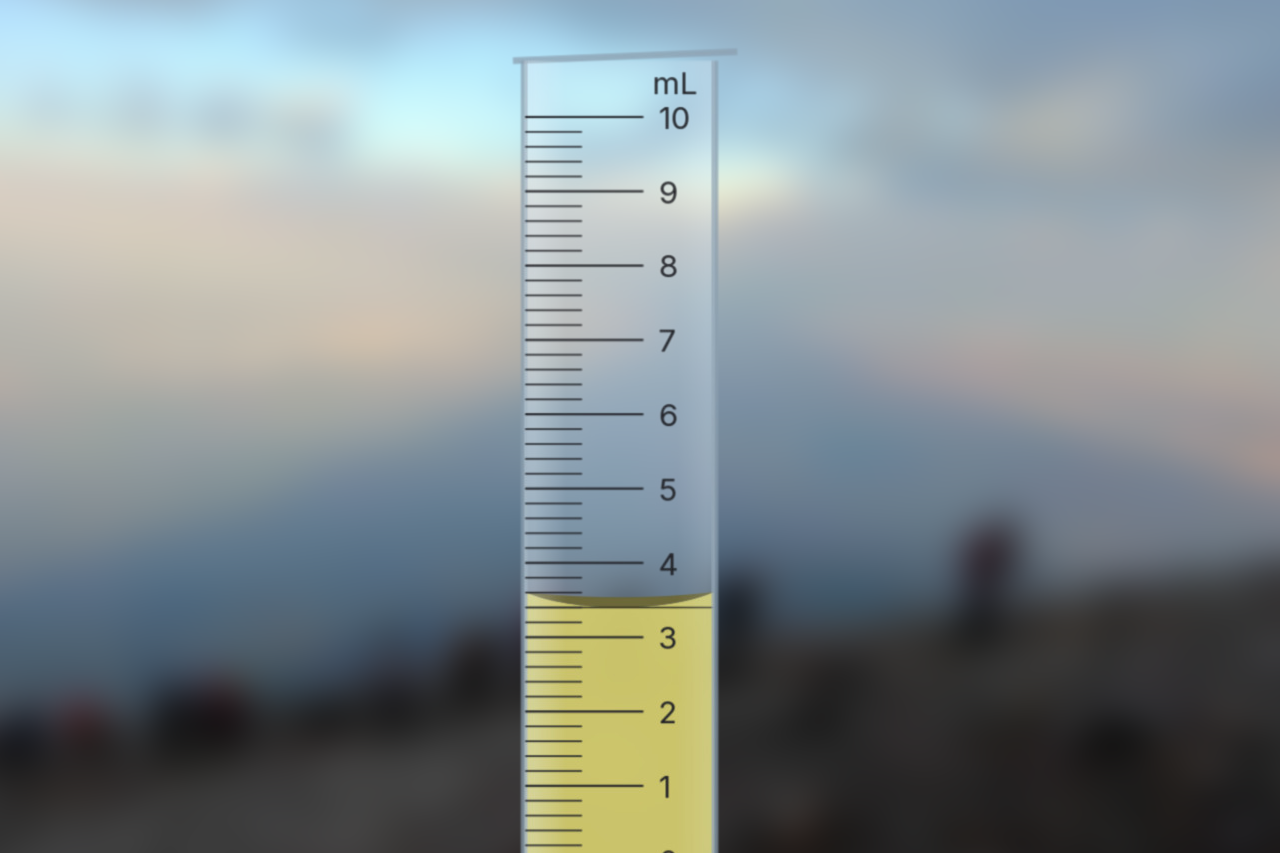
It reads 3.4 mL
